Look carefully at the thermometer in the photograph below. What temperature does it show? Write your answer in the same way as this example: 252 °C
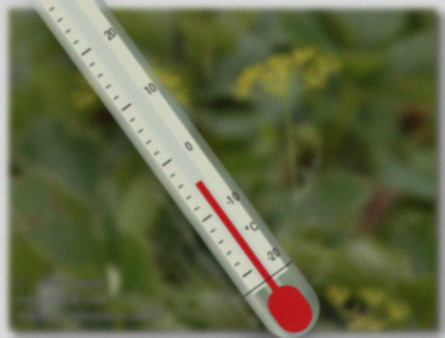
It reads -5 °C
